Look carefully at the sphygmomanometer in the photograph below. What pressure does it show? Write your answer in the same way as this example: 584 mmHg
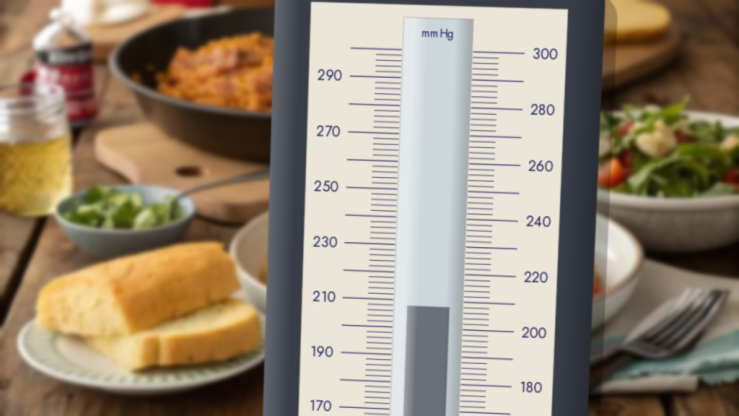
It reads 208 mmHg
